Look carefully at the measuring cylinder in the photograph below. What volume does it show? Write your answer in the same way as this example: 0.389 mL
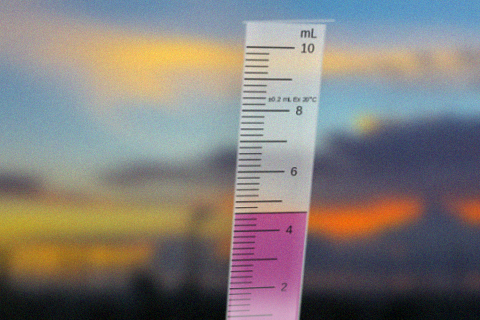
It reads 4.6 mL
